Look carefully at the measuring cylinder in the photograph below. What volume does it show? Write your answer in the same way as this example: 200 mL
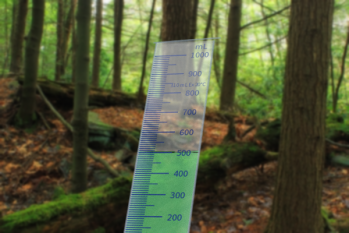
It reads 500 mL
